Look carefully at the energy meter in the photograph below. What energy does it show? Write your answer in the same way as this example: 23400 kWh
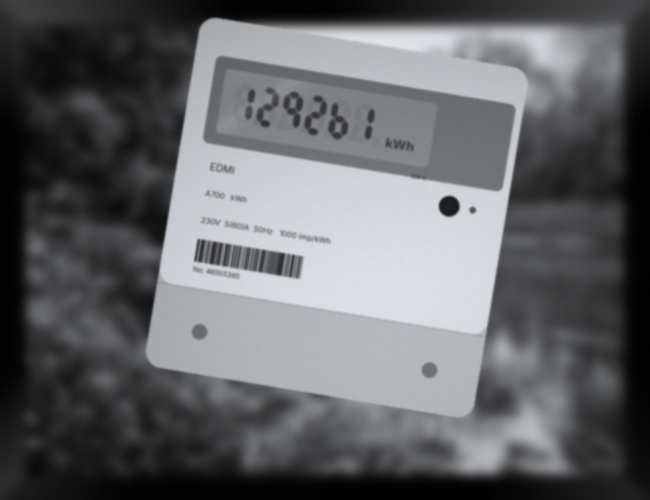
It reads 129261 kWh
